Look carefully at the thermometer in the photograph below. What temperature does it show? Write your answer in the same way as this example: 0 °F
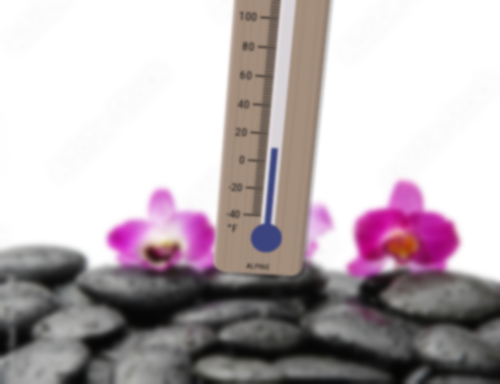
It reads 10 °F
